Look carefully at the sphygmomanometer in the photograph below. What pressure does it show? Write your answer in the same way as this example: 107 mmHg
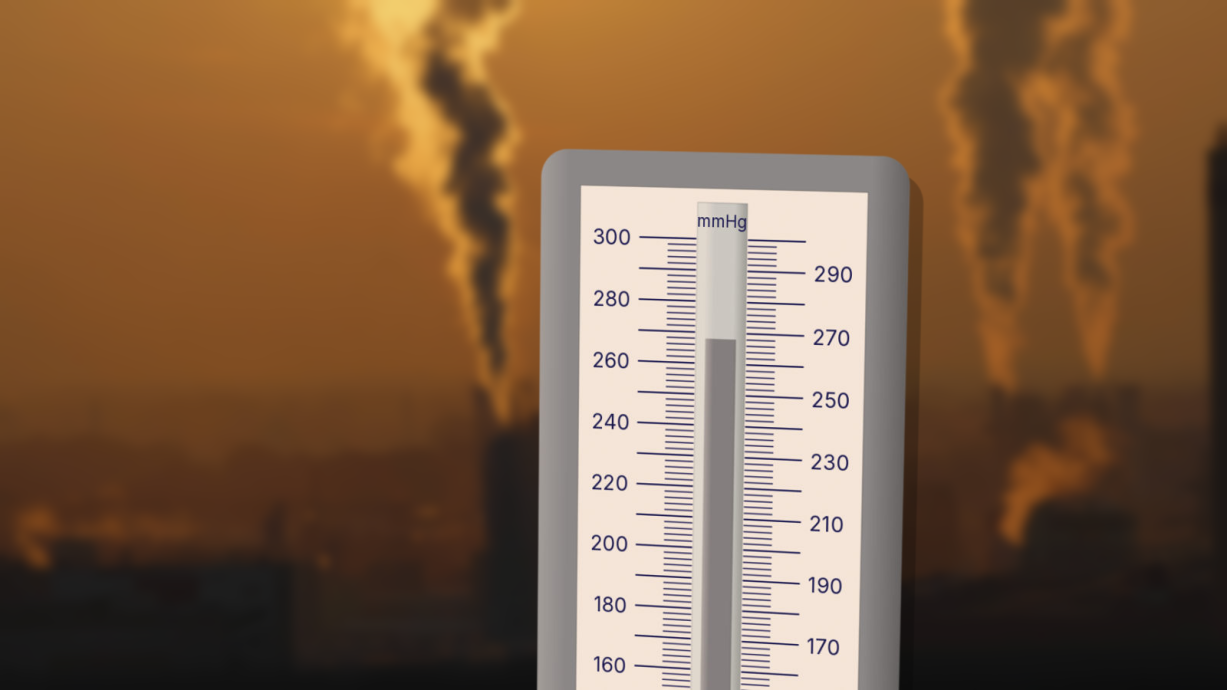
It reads 268 mmHg
